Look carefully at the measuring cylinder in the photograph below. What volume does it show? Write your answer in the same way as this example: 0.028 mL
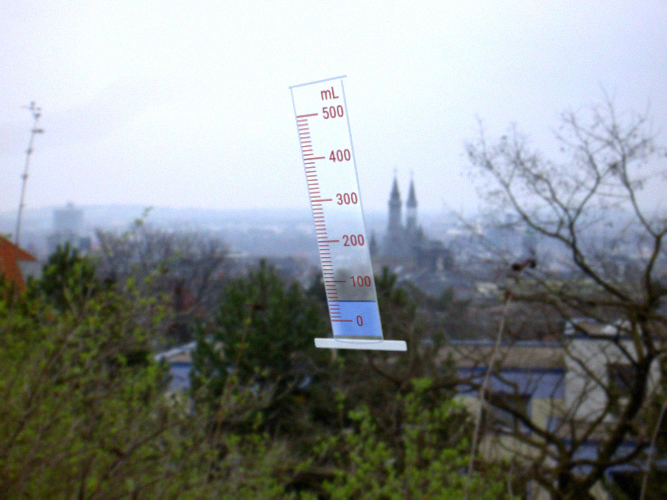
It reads 50 mL
